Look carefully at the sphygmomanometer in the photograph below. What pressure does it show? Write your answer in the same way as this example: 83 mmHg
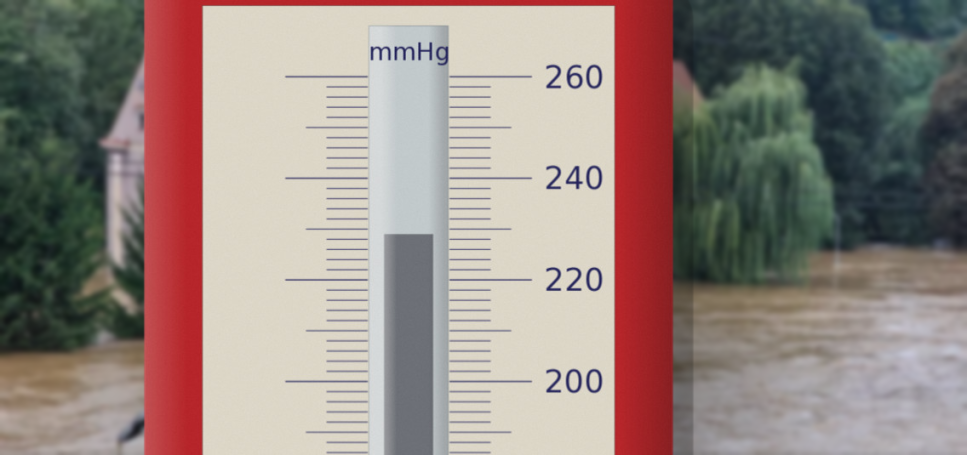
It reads 229 mmHg
